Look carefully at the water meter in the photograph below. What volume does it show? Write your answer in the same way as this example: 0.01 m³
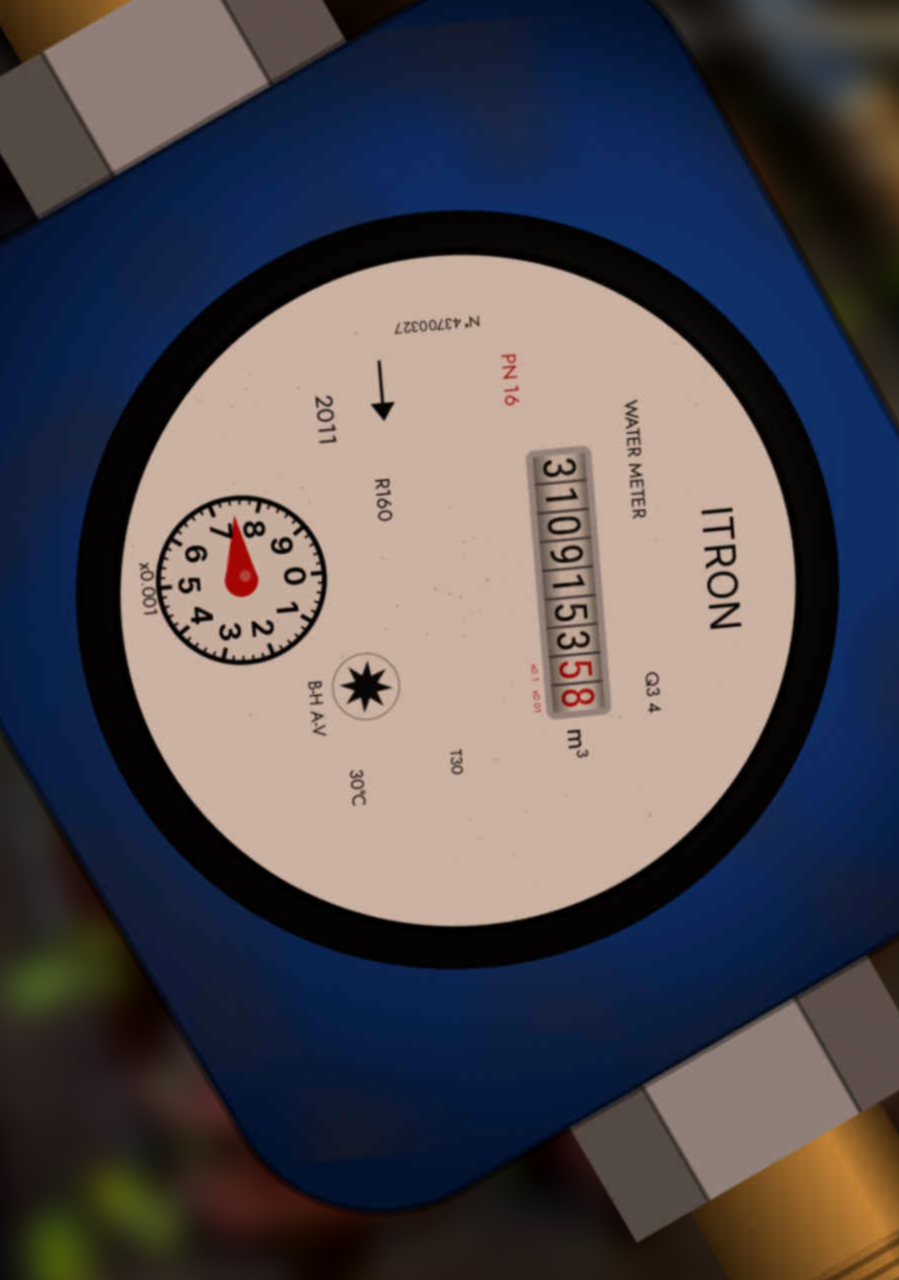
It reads 3109153.587 m³
